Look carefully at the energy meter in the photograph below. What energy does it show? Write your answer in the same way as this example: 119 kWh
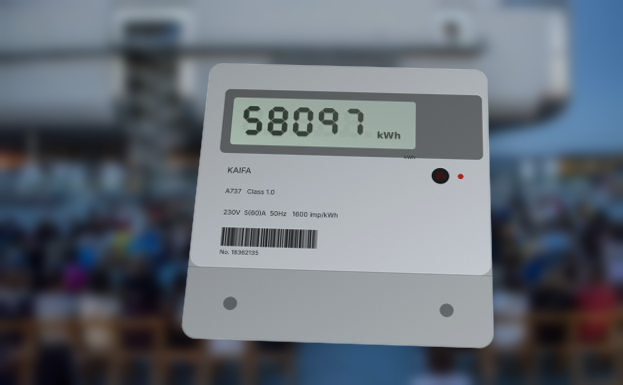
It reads 58097 kWh
